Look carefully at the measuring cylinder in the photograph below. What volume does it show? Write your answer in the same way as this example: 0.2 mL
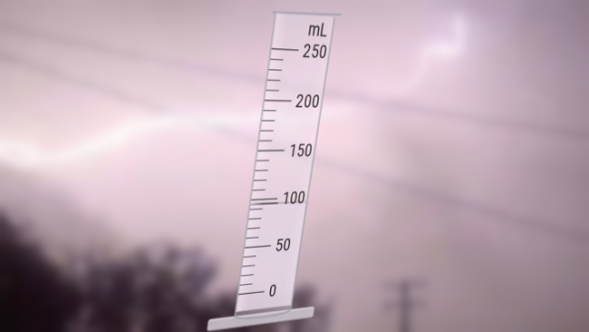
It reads 95 mL
